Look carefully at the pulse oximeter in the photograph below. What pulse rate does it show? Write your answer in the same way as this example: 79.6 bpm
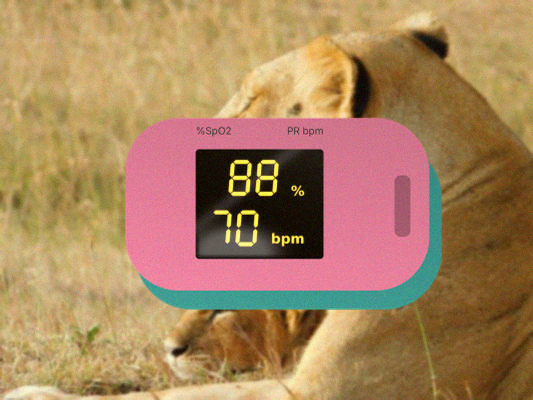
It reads 70 bpm
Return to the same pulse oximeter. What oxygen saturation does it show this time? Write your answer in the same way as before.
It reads 88 %
